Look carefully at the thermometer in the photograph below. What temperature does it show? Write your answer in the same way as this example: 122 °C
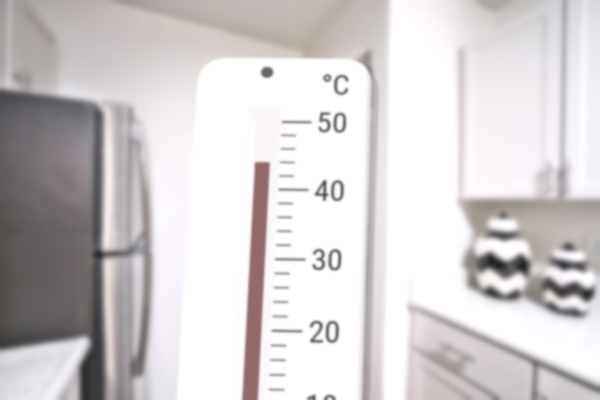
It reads 44 °C
